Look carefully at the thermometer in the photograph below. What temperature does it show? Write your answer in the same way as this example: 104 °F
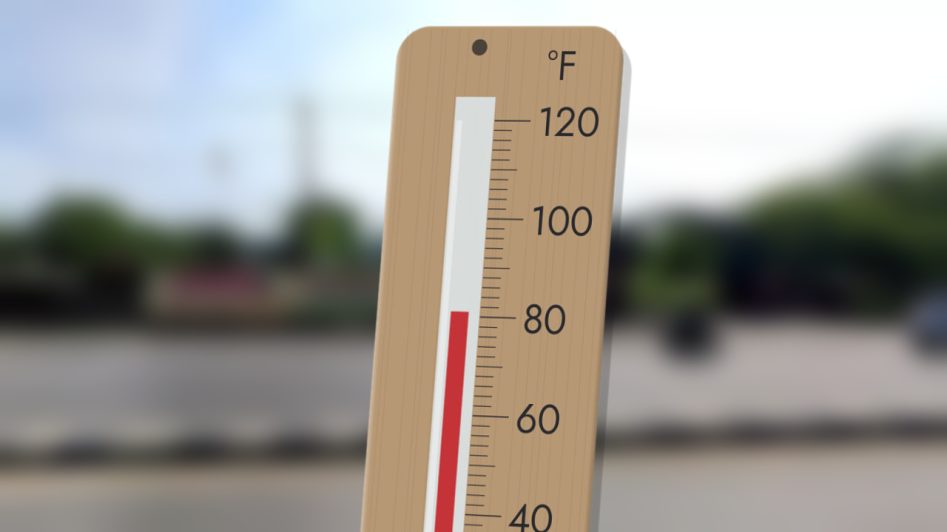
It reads 81 °F
